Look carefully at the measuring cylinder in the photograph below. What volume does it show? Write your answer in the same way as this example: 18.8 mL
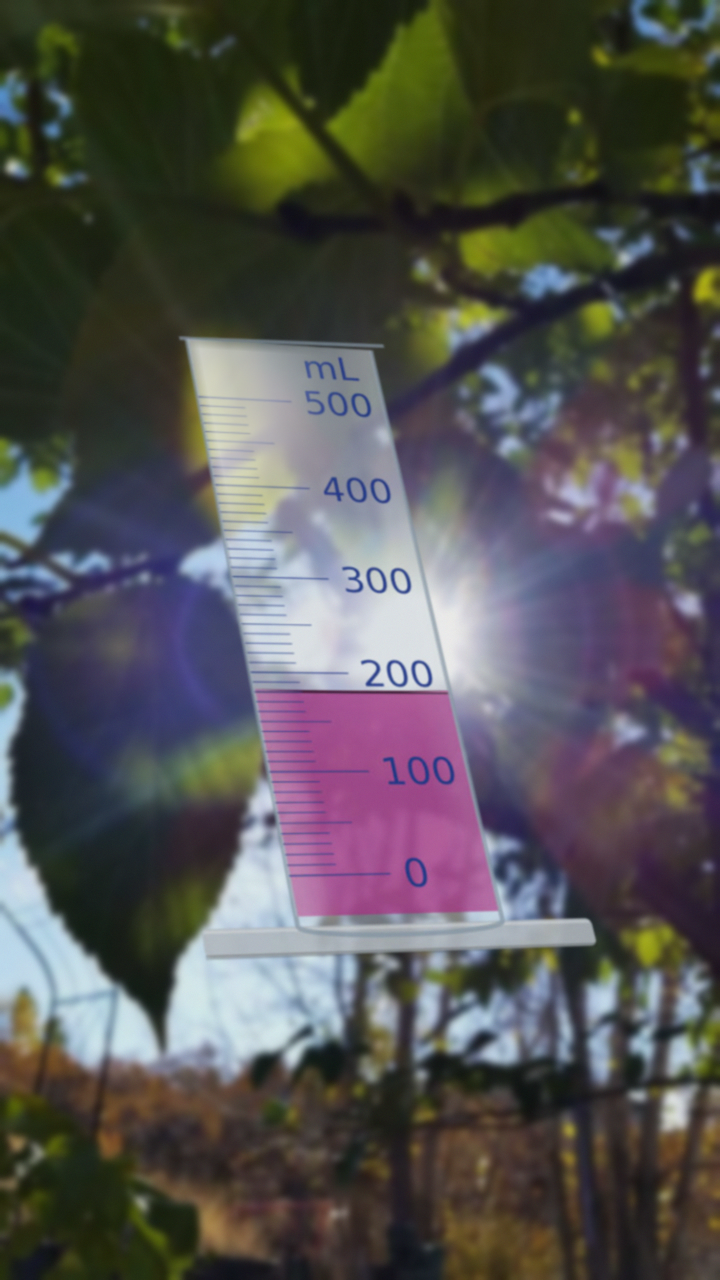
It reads 180 mL
